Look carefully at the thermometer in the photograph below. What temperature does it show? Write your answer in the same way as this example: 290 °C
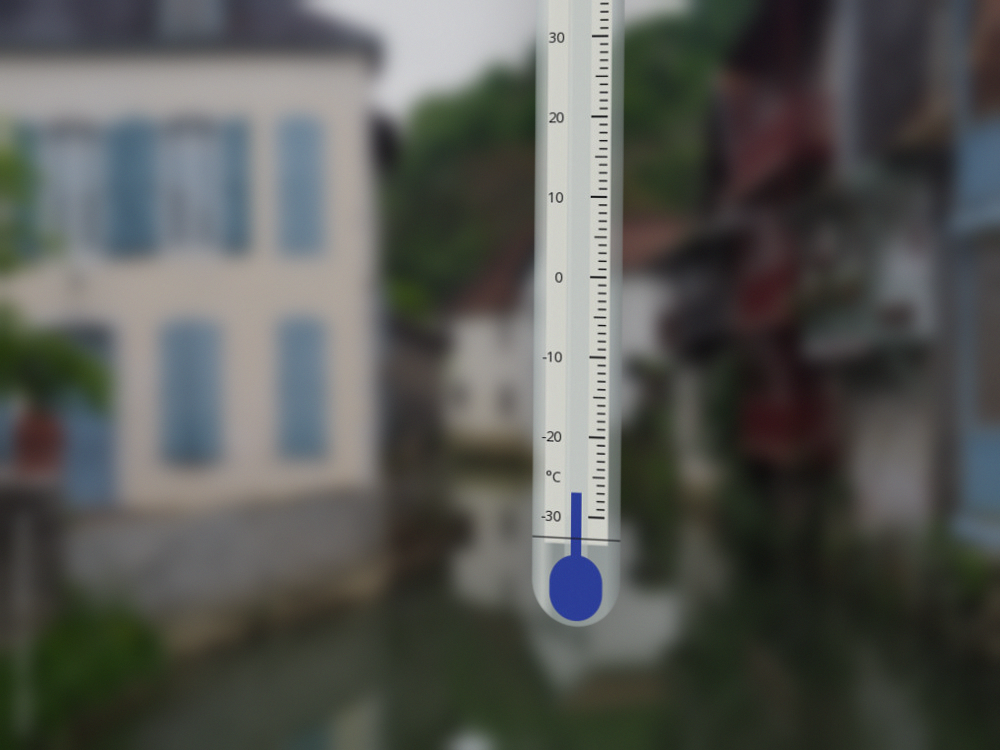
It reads -27 °C
